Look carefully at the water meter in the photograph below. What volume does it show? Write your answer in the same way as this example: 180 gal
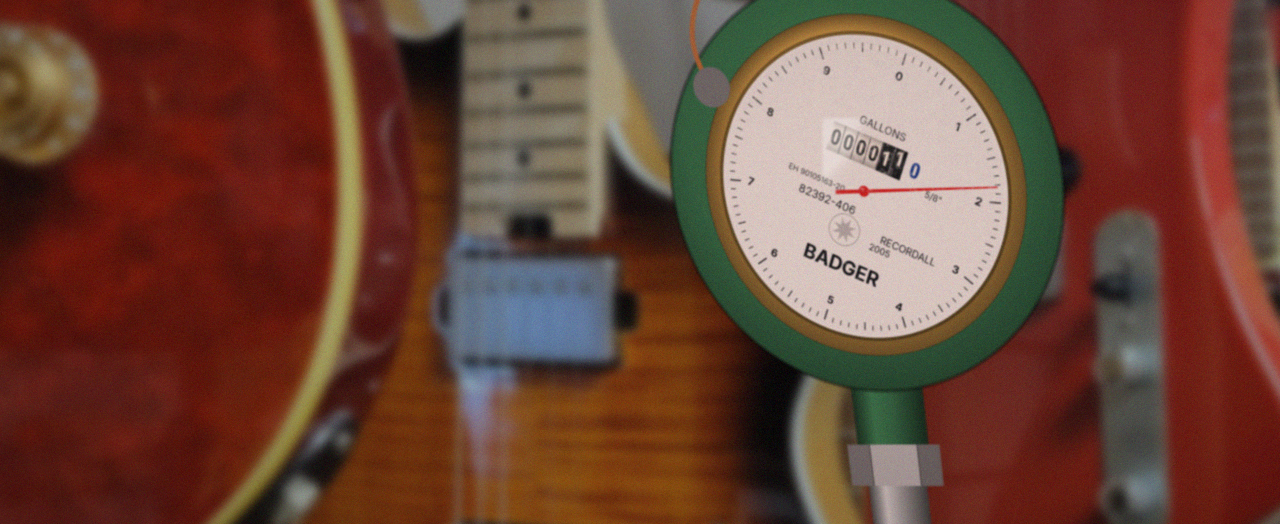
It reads 111.8 gal
